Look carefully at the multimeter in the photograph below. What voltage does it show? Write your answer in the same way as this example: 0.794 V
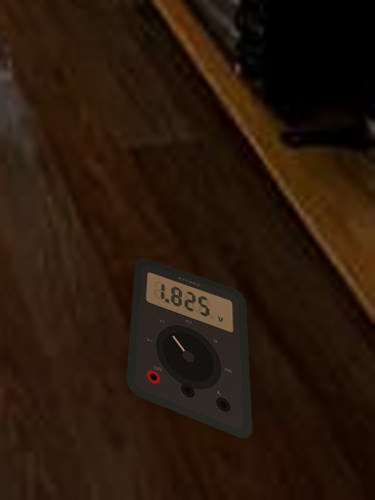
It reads 1.825 V
